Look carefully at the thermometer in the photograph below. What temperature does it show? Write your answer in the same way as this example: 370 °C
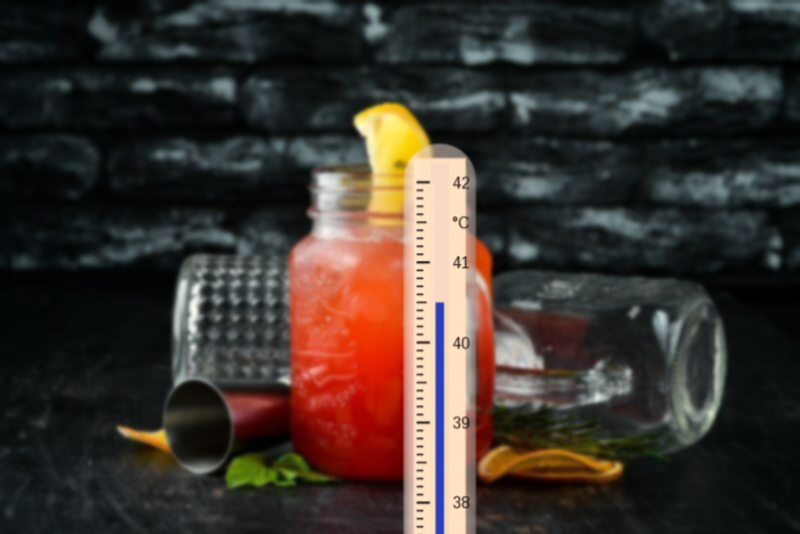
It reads 40.5 °C
